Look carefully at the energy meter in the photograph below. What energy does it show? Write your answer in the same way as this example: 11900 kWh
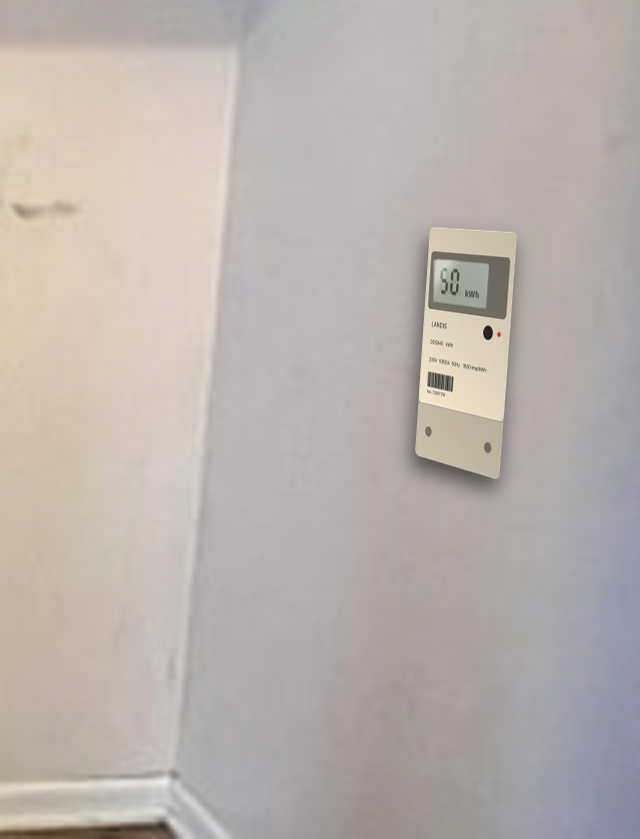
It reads 50 kWh
